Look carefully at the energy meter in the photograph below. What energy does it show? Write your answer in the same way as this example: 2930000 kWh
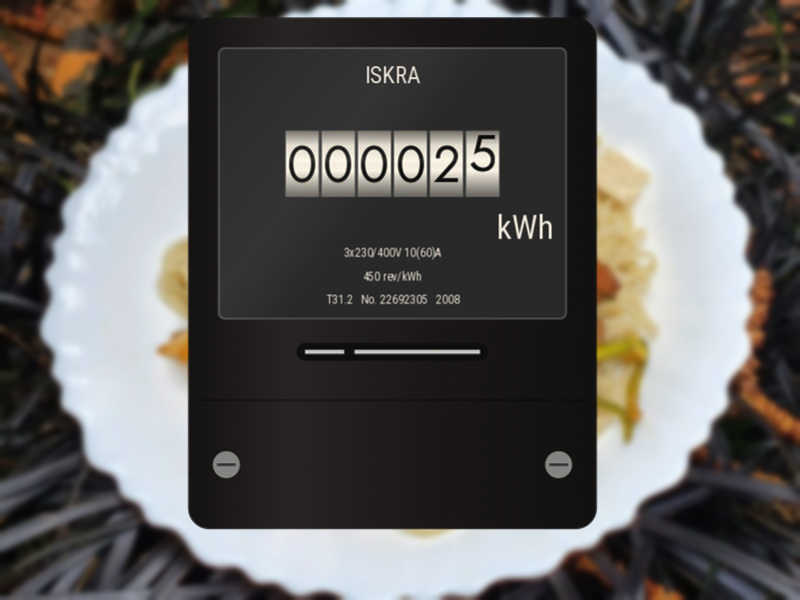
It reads 25 kWh
